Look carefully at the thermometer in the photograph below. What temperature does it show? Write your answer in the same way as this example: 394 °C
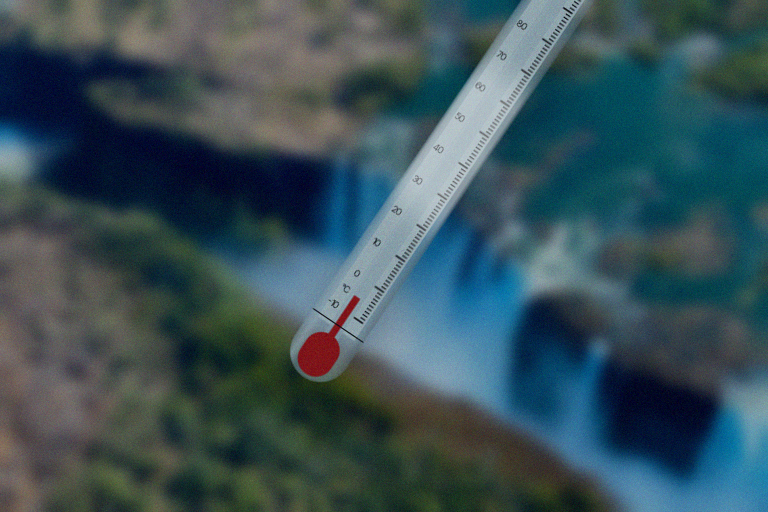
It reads -5 °C
